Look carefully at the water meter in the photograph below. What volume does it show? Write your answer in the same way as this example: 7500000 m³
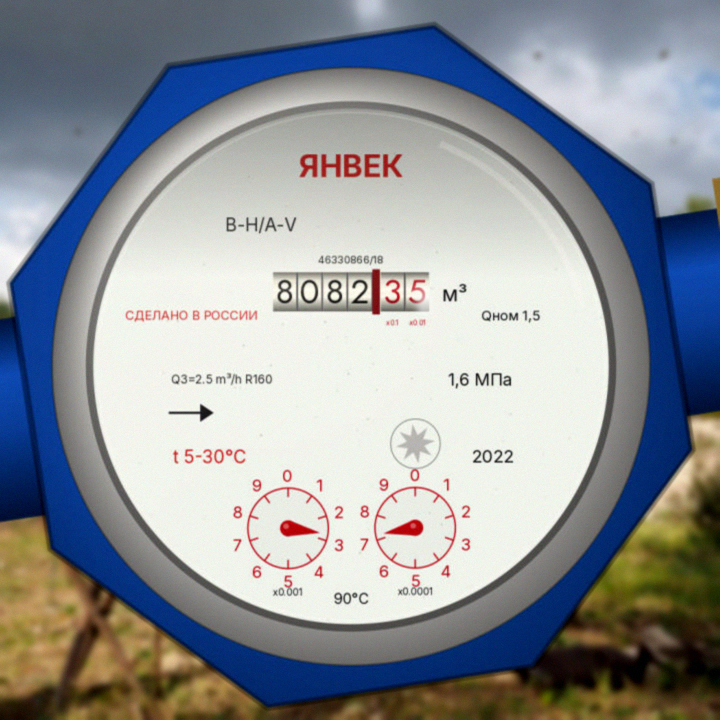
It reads 8082.3527 m³
